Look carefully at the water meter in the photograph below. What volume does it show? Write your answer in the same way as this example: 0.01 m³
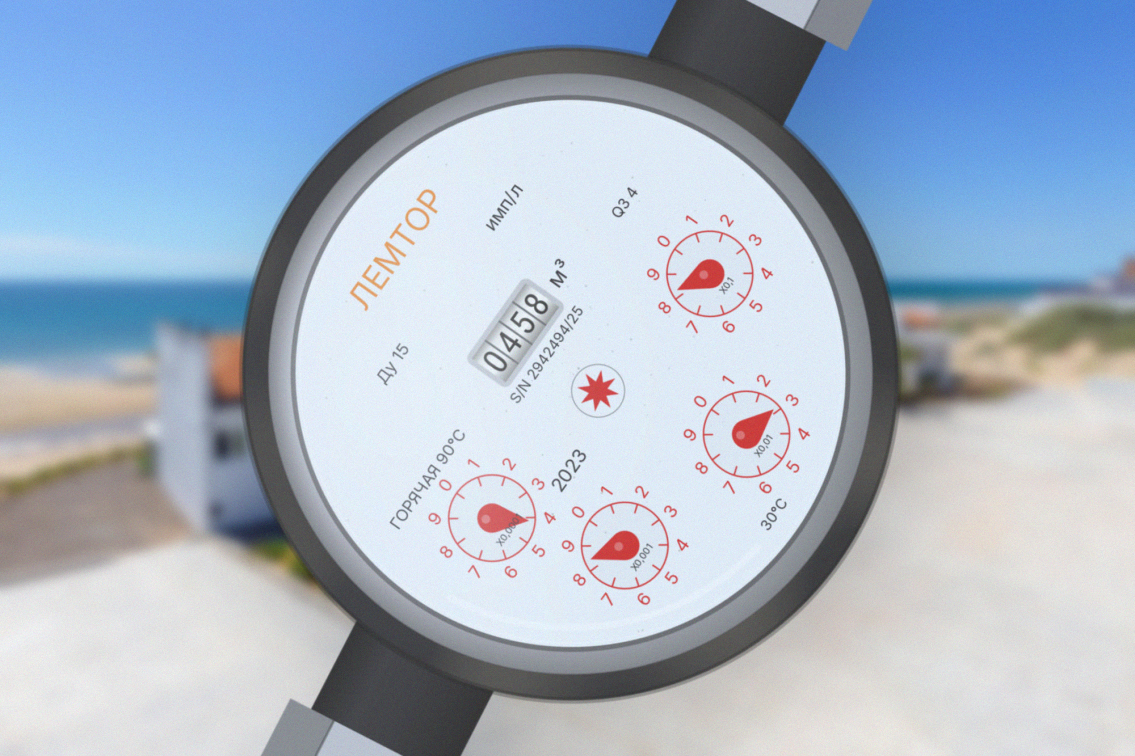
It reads 458.8284 m³
